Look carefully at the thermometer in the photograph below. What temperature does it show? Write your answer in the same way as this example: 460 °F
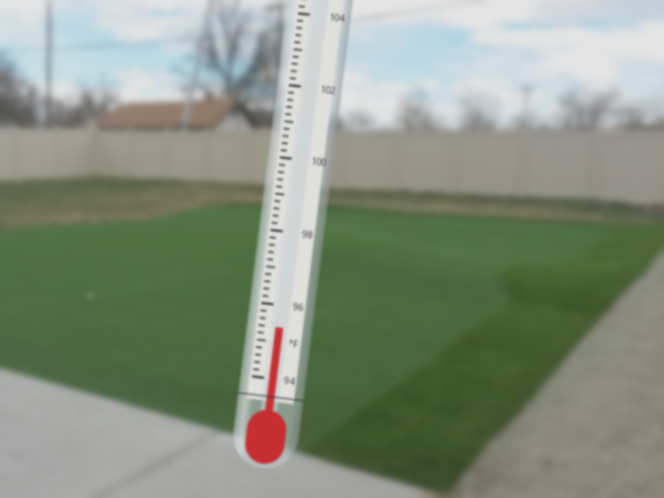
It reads 95.4 °F
